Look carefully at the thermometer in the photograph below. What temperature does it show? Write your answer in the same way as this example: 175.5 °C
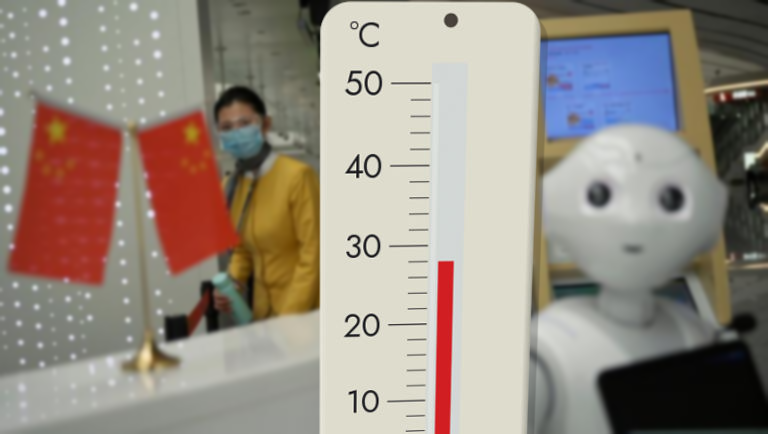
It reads 28 °C
